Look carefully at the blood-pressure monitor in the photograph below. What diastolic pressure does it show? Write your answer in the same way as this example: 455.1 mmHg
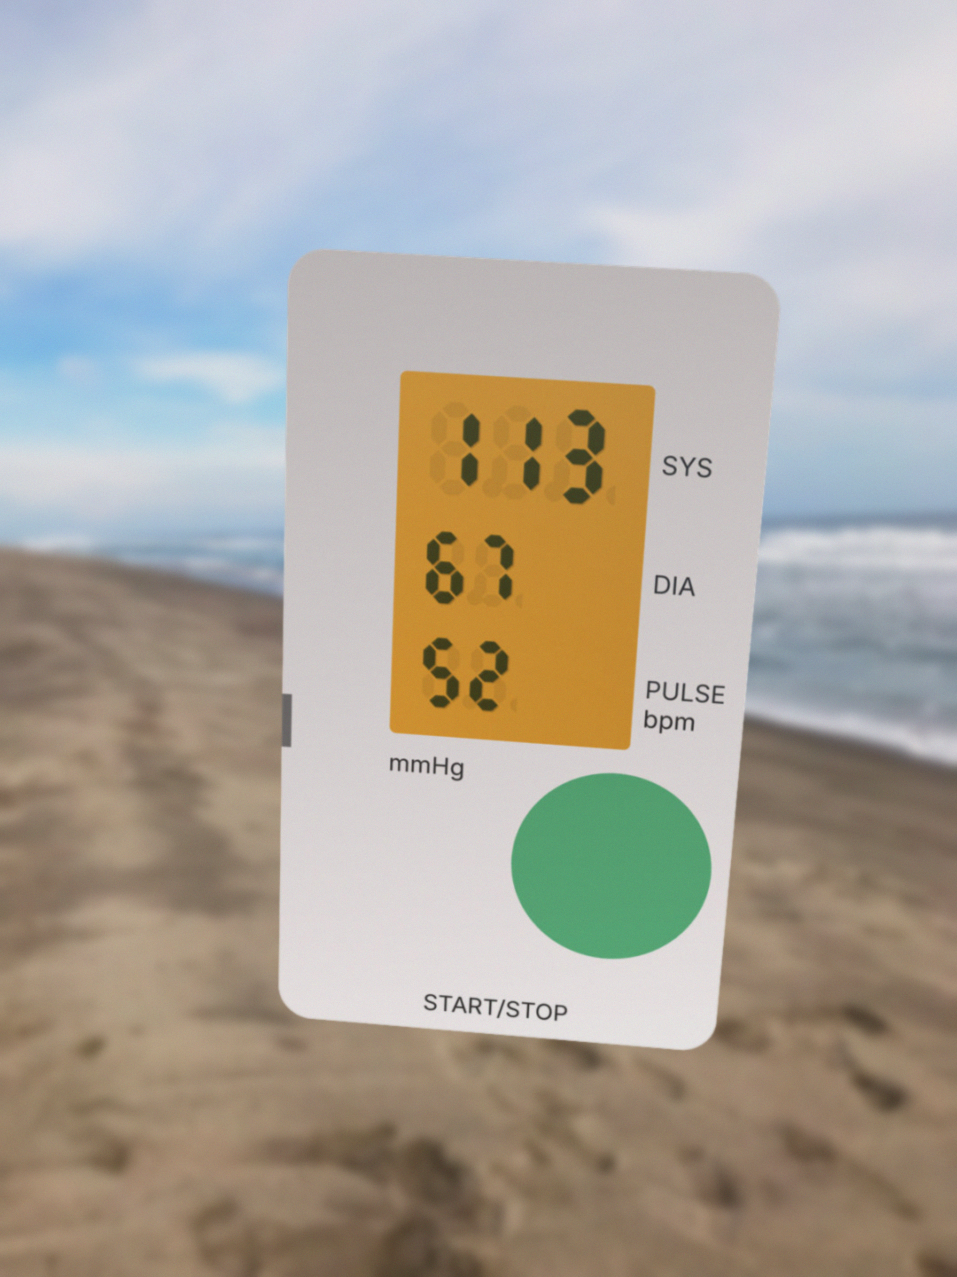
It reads 67 mmHg
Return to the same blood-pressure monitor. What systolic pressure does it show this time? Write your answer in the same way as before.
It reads 113 mmHg
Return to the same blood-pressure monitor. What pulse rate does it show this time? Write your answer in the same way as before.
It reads 52 bpm
